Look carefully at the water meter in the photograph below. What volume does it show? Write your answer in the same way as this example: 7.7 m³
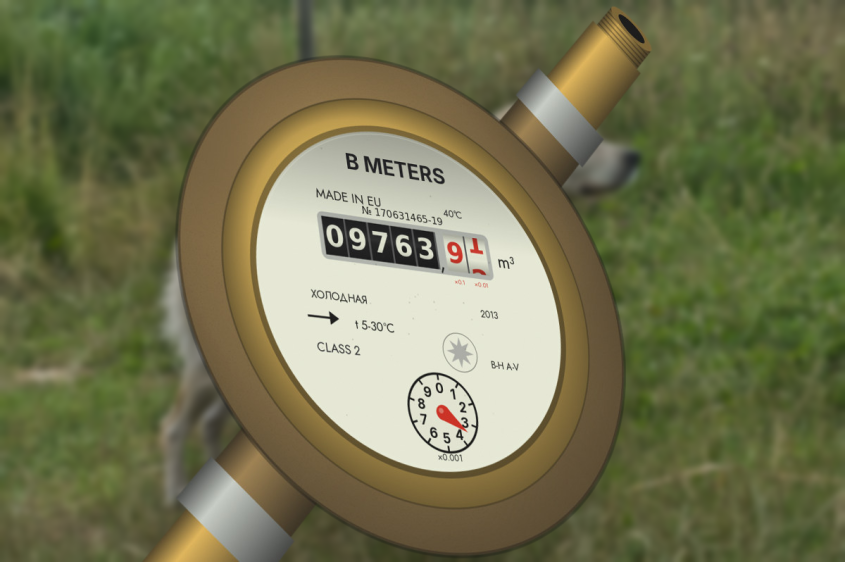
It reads 9763.913 m³
